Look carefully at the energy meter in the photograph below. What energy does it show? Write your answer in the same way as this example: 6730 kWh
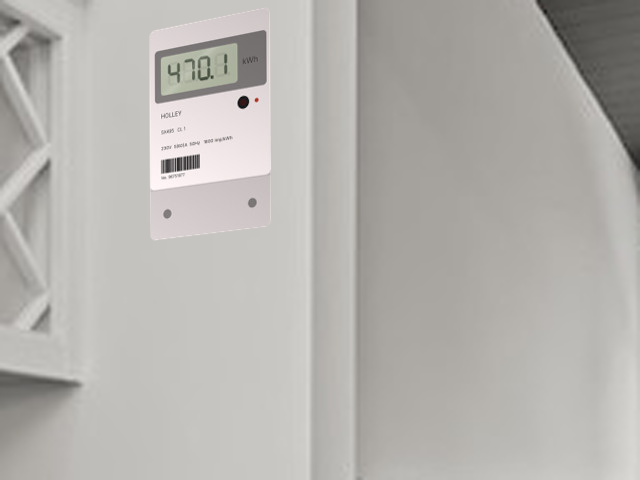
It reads 470.1 kWh
